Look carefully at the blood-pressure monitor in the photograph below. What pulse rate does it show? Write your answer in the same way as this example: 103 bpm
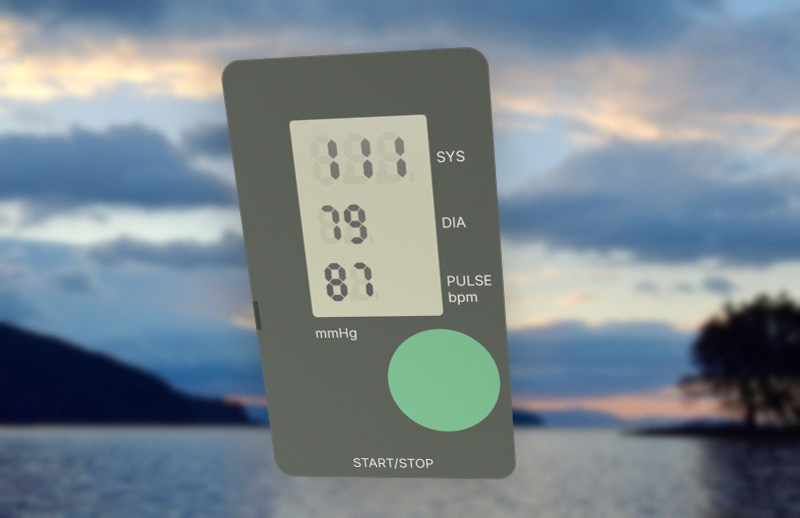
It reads 87 bpm
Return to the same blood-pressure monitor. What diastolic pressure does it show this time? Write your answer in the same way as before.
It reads 79 mmHg
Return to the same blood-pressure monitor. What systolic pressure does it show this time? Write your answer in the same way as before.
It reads 111 mmHg
